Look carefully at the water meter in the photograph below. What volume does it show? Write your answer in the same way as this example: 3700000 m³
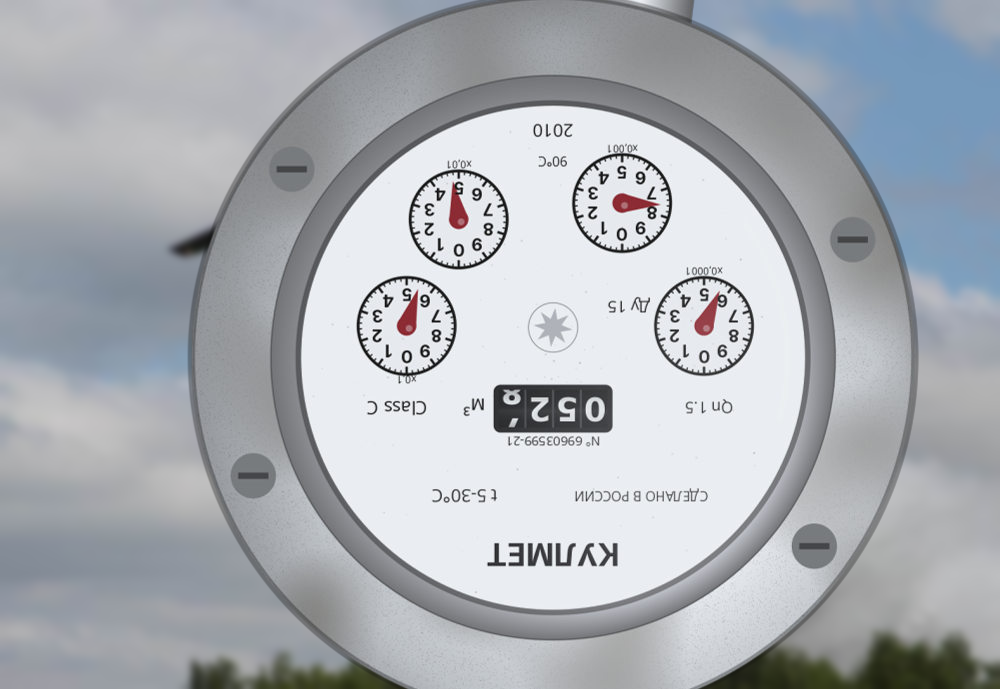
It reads 527.5475 m³
